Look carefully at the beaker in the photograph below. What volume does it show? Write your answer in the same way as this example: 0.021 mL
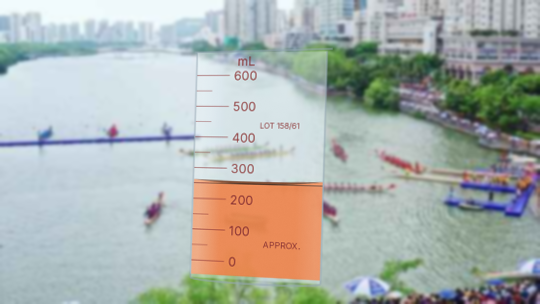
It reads 250 mL
